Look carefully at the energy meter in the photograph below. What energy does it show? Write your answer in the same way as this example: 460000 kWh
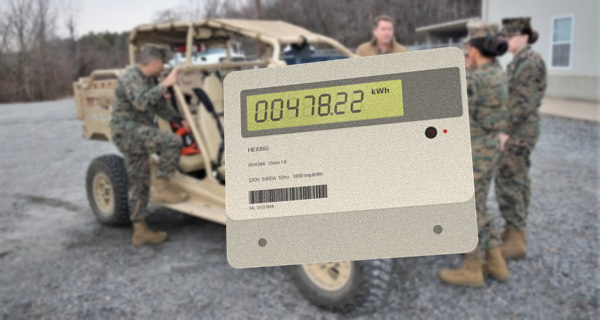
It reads 478.22 kWh
